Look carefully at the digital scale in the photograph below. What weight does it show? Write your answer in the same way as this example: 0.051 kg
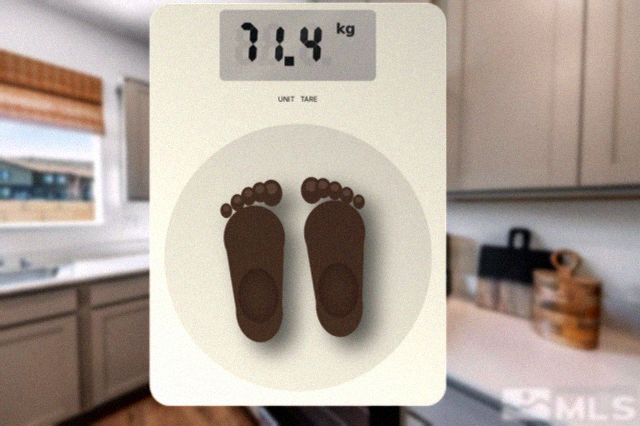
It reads 71.4 kg
